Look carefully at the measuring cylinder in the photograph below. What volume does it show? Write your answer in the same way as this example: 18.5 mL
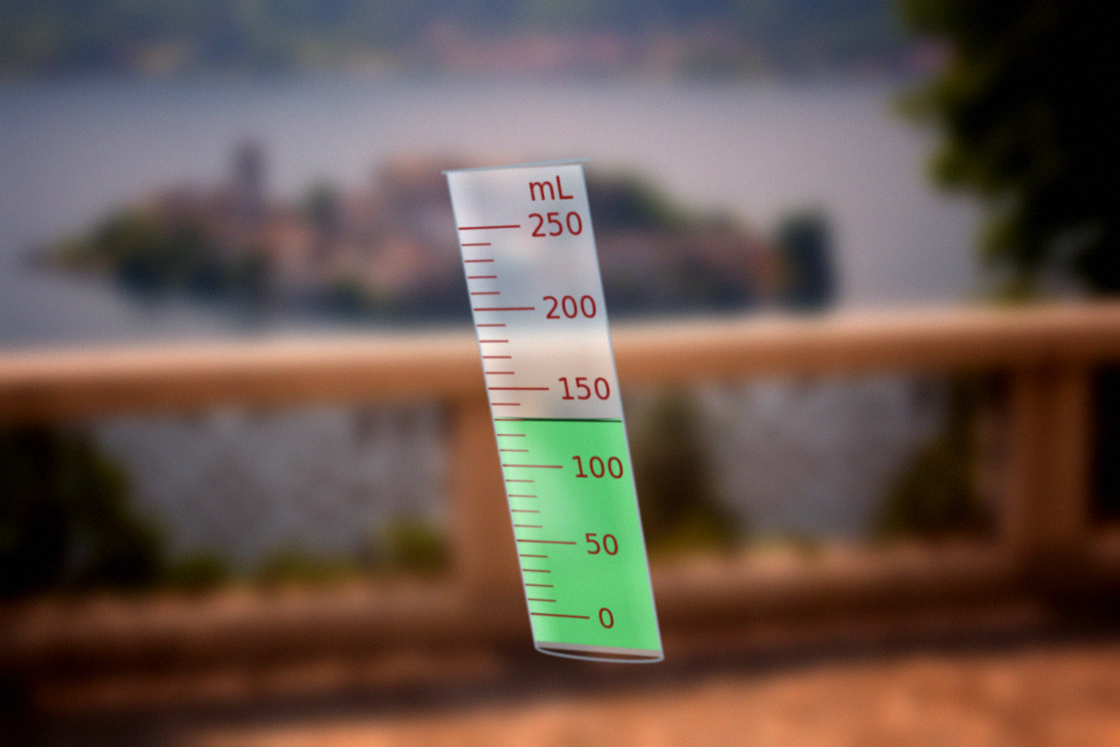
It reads 130 mL
